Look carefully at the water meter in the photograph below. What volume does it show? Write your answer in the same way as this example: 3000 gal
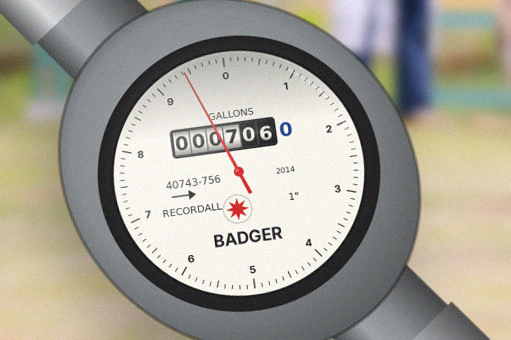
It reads 7059.4 gal
